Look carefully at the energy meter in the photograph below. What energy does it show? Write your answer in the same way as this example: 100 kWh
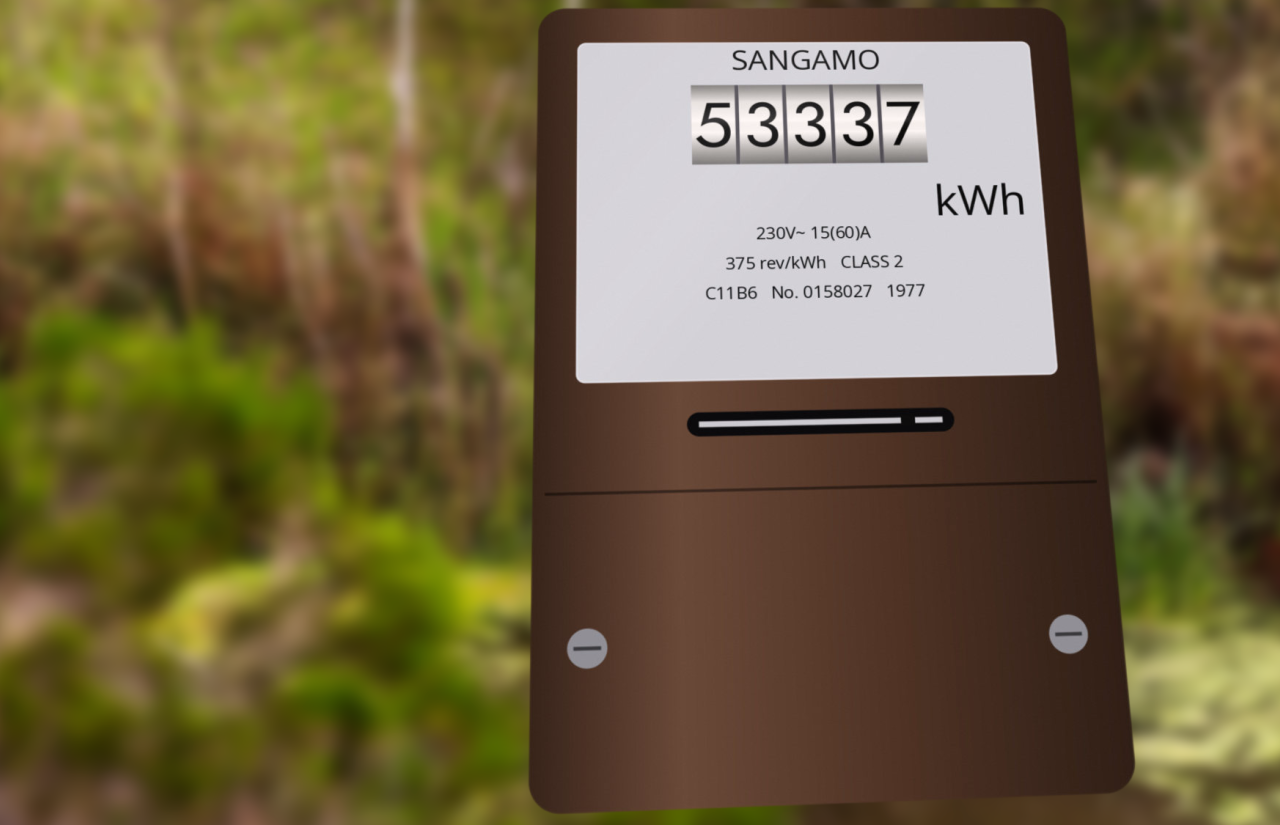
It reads 53337 kWh
